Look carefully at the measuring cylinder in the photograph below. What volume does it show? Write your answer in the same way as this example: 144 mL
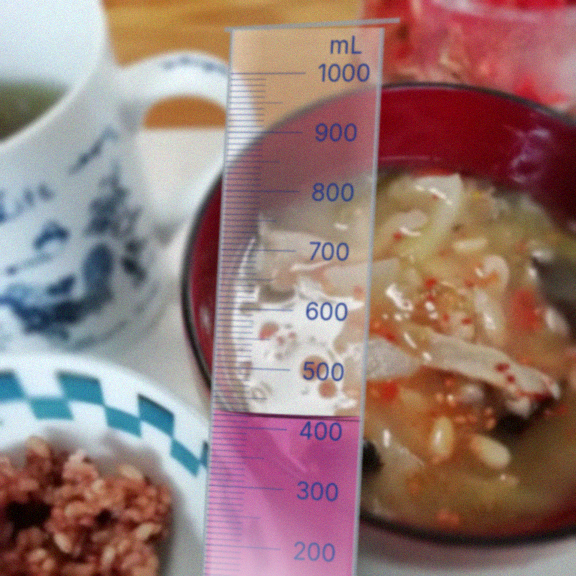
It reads 420 mL
